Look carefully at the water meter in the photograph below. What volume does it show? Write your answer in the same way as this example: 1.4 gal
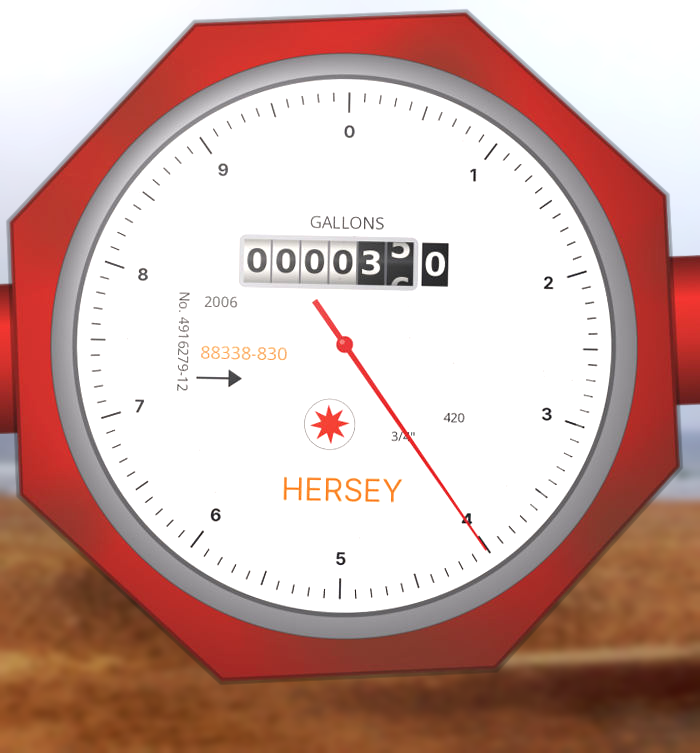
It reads 354.0 gal
